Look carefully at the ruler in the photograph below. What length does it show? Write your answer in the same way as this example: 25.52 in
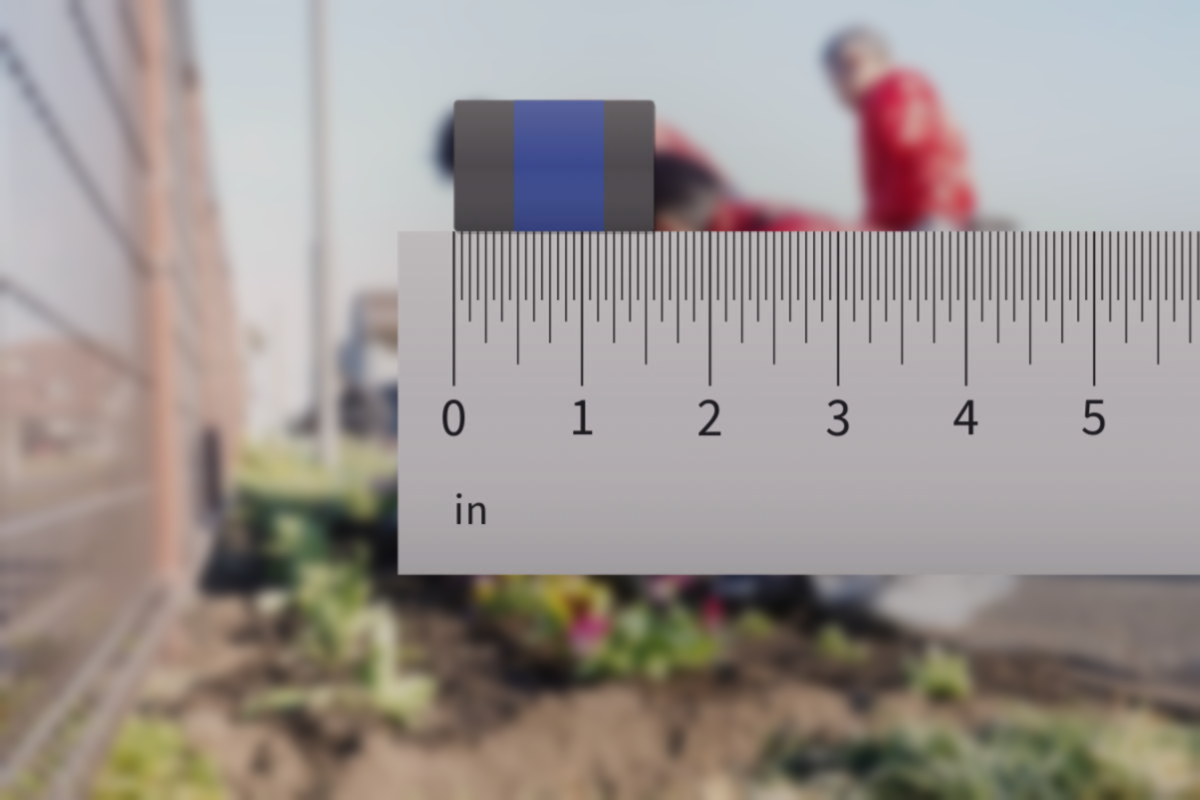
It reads 1.5625 in
